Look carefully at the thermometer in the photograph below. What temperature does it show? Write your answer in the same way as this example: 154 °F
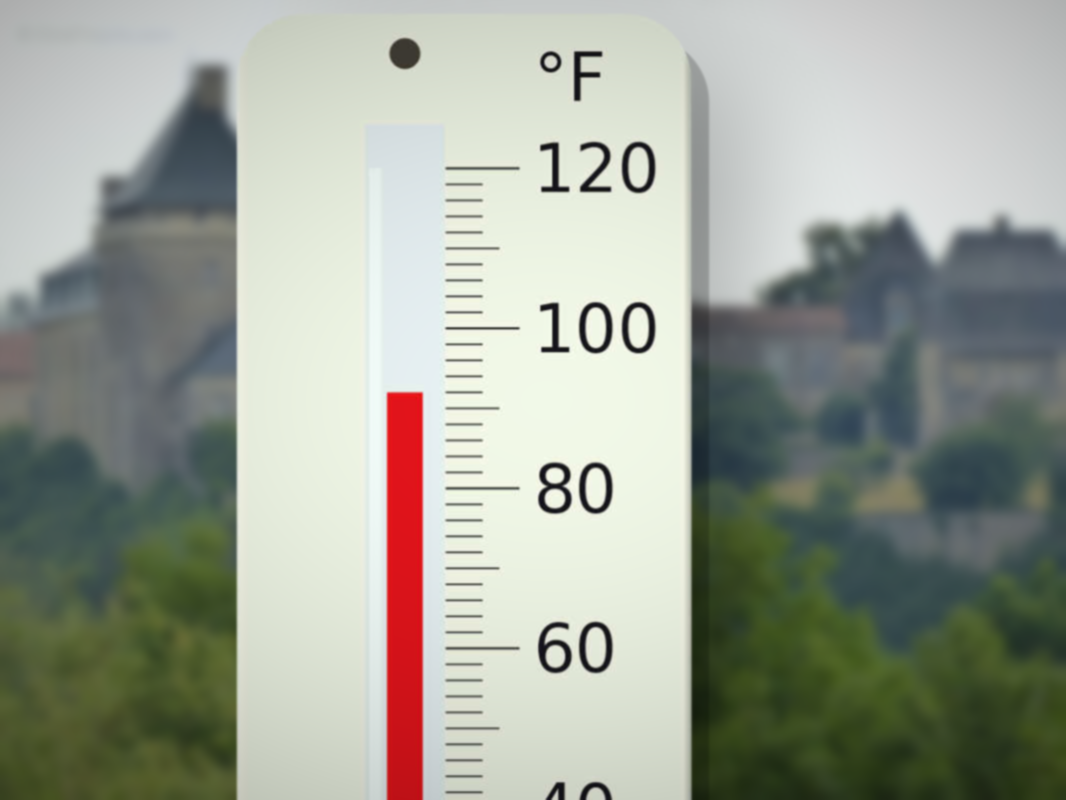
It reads 92 °F
